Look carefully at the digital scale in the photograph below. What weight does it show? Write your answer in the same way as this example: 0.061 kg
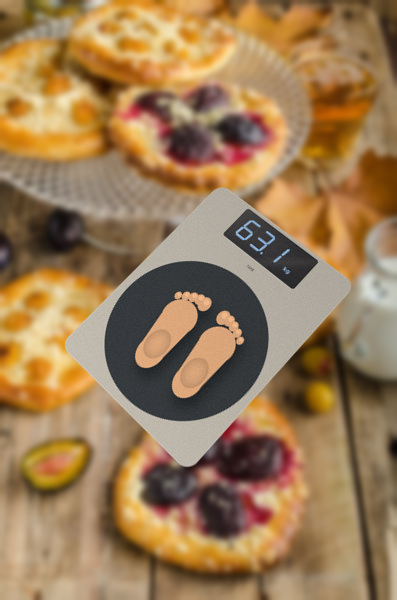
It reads 63.1 kg
